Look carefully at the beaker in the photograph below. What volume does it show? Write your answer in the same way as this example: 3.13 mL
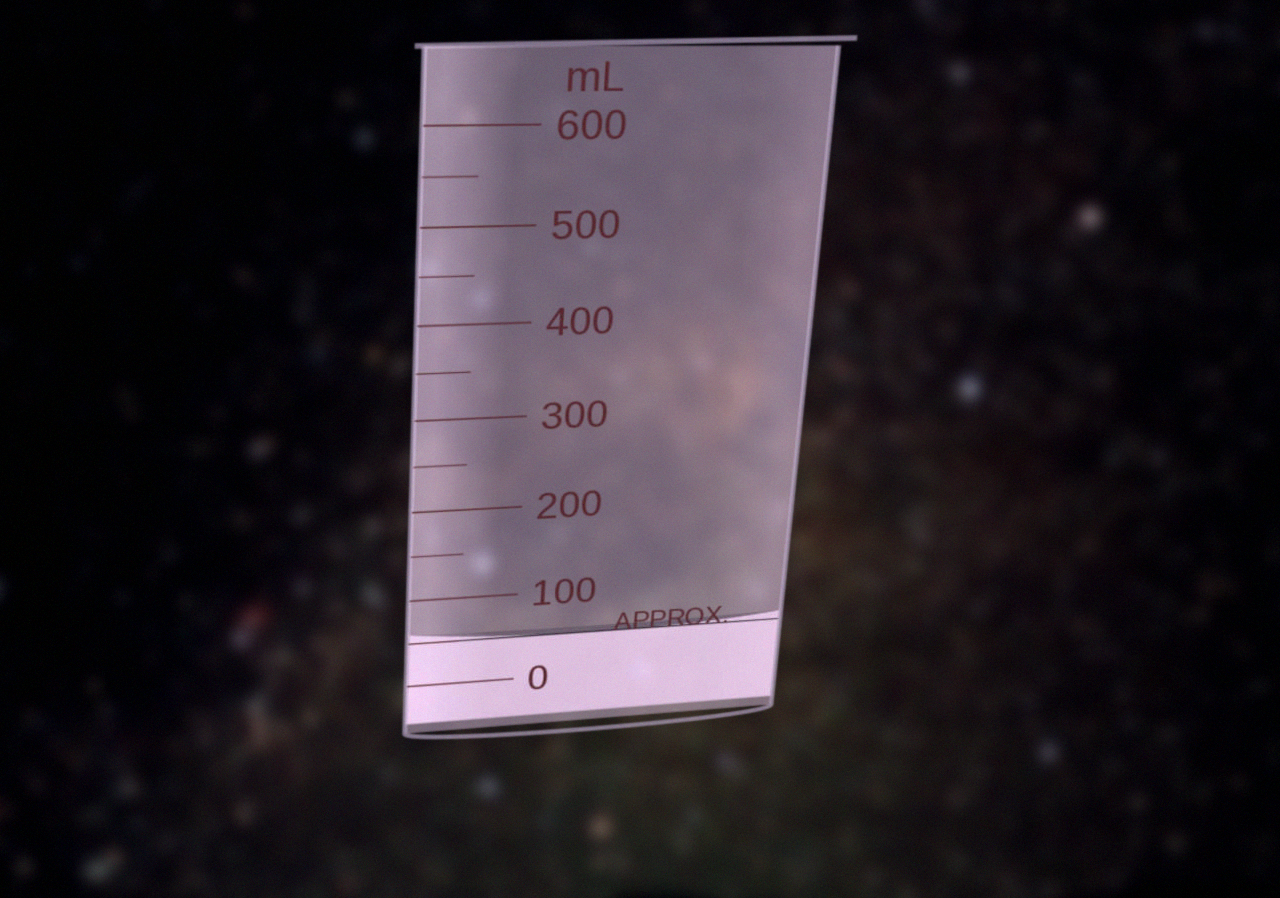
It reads 50 mL
